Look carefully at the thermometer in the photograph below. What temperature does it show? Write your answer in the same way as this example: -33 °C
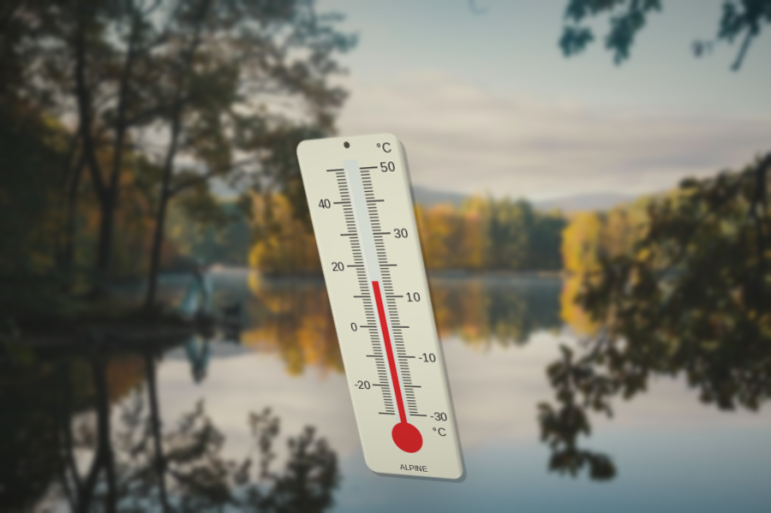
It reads 15 °C
